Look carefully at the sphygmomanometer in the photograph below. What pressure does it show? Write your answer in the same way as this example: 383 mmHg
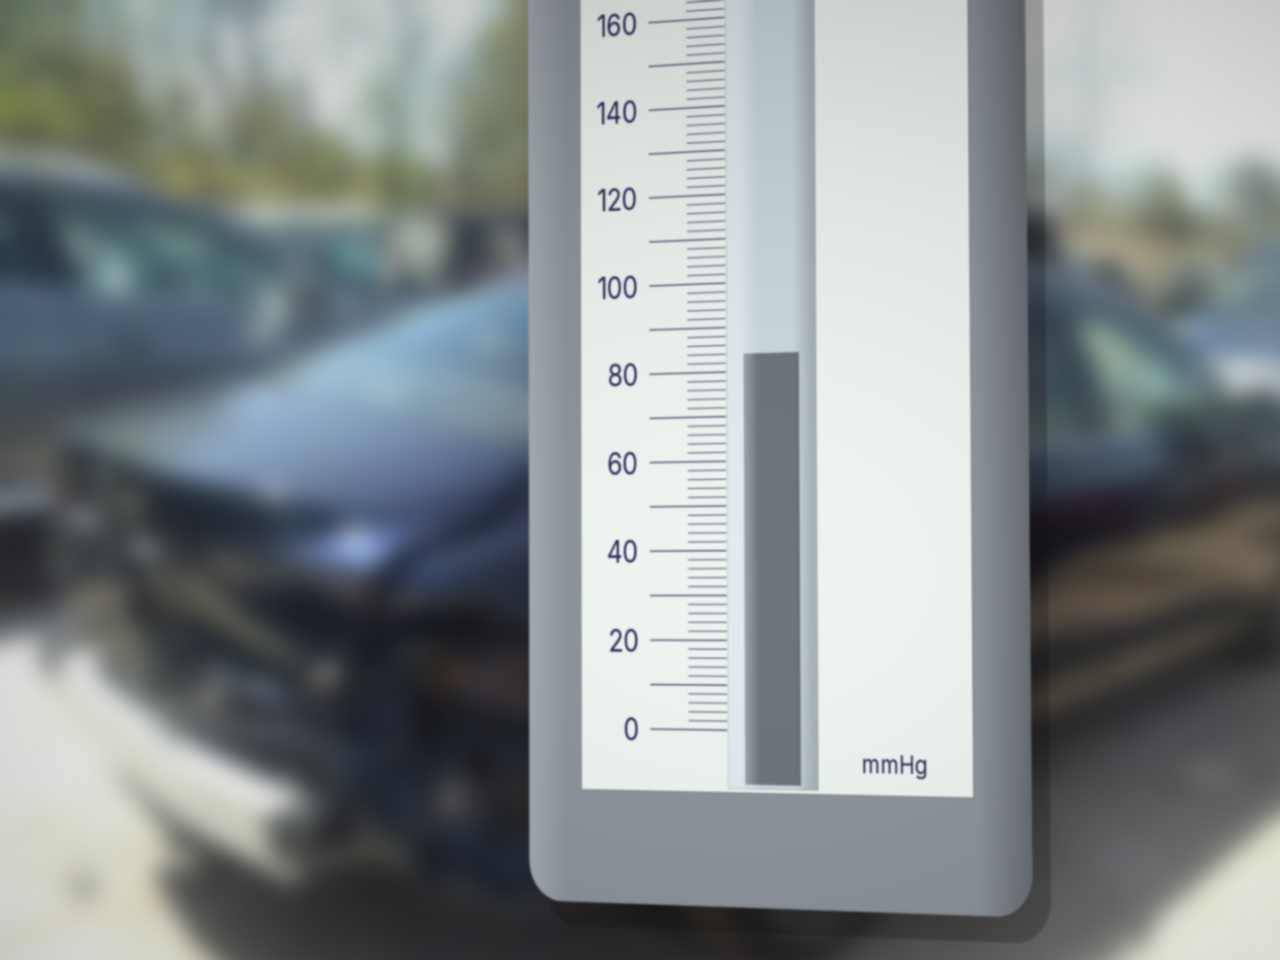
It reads 84 mmHg
